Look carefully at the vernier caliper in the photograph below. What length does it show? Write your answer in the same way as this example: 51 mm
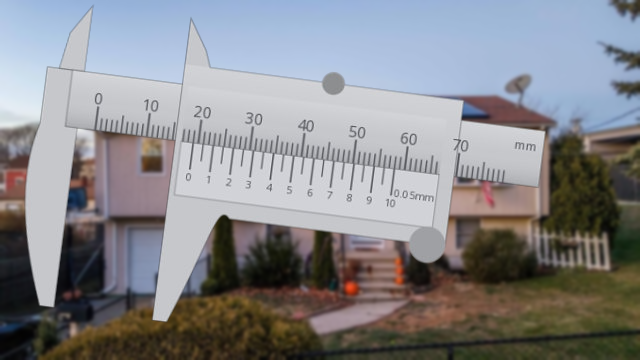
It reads 19.0 mm
